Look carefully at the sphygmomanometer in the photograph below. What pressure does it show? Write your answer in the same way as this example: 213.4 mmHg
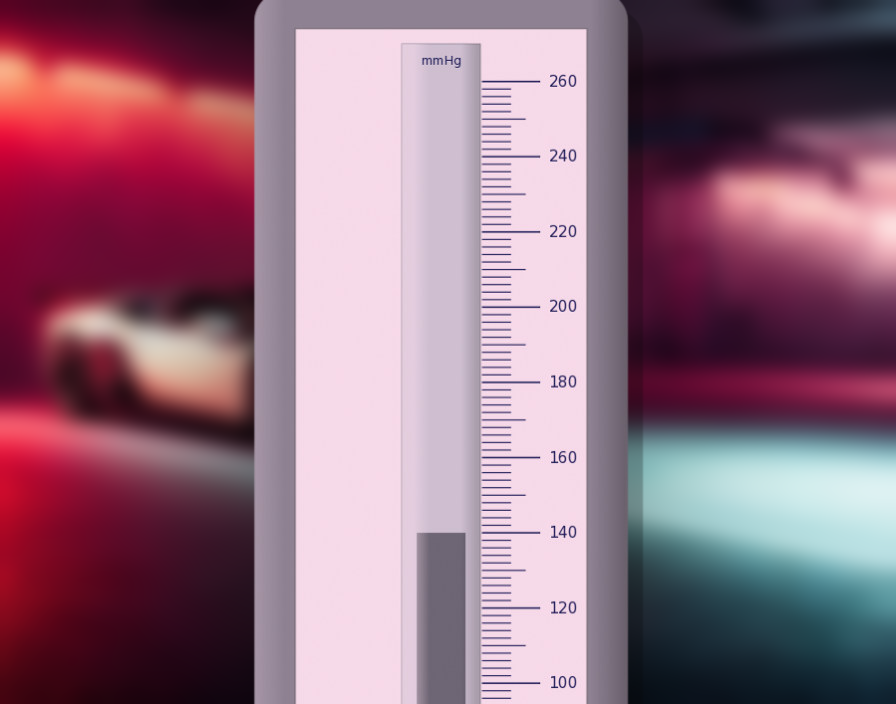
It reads 140 mmHg
